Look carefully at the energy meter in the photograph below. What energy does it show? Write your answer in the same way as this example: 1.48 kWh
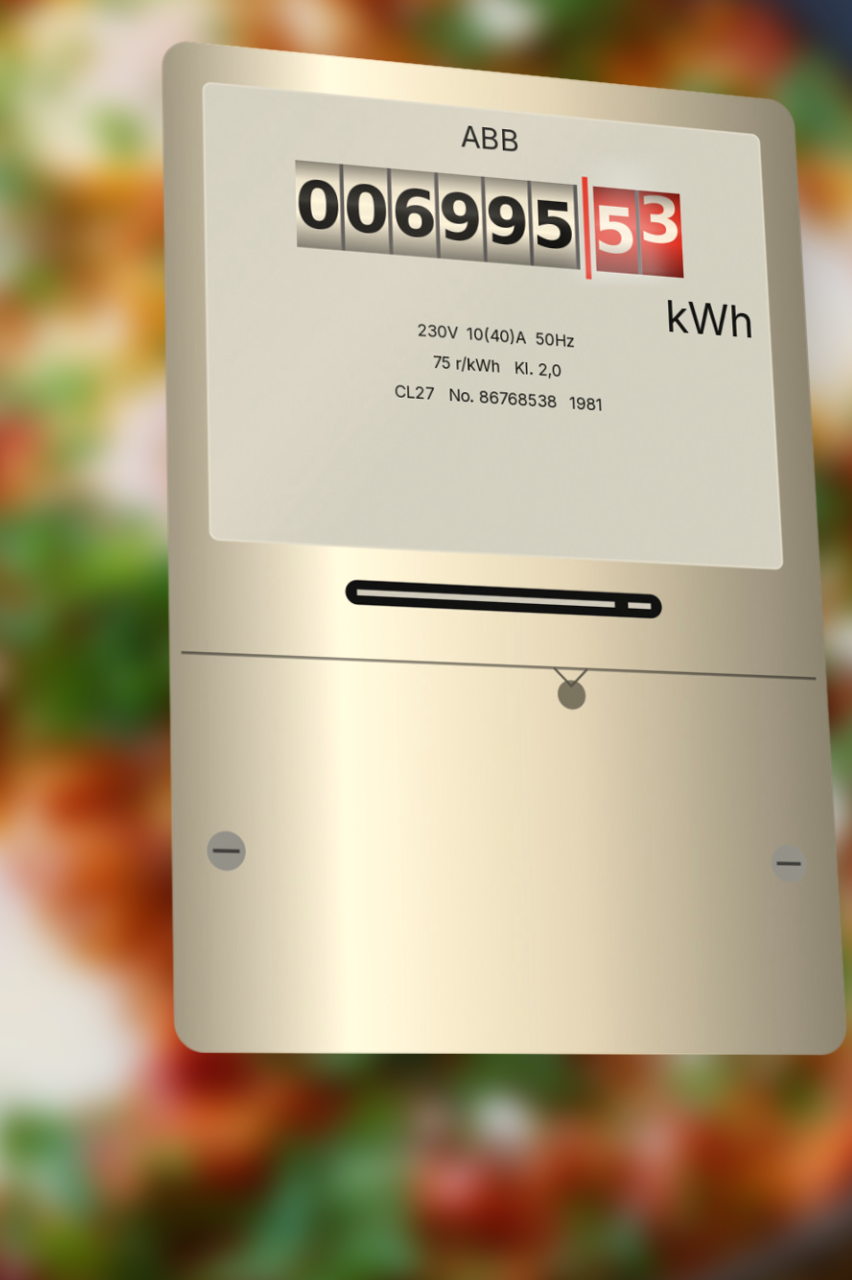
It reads 6995.53 kWh
